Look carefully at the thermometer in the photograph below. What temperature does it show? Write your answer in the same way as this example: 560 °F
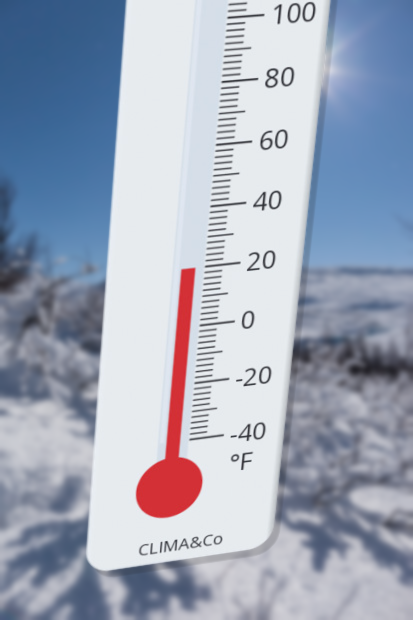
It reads 20 °F
